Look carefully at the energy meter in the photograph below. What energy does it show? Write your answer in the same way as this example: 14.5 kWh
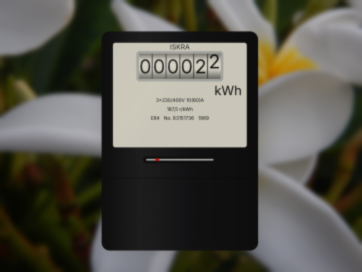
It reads 22 kWh
